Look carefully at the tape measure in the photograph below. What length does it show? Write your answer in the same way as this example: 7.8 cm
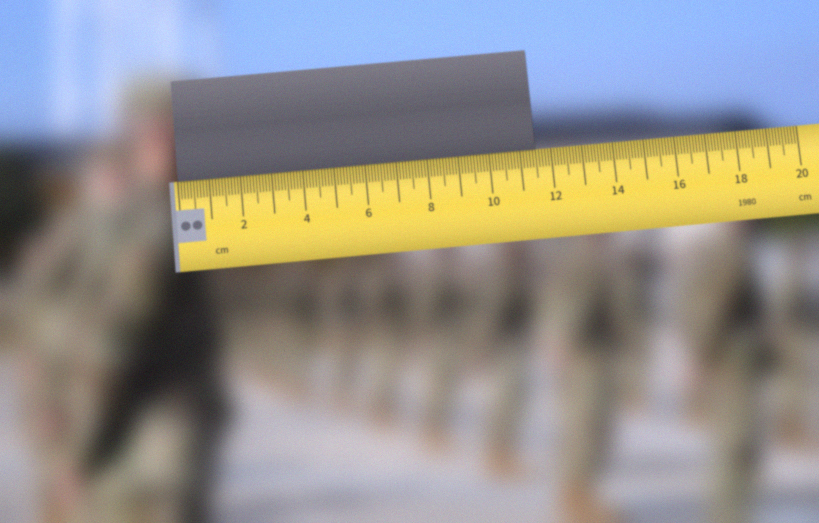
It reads 11.5 cm
